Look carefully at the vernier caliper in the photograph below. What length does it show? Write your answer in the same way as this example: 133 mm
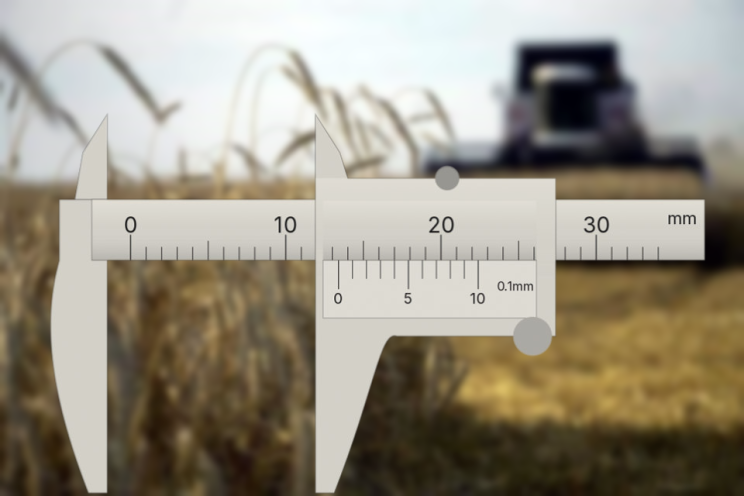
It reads 13.4 mm
